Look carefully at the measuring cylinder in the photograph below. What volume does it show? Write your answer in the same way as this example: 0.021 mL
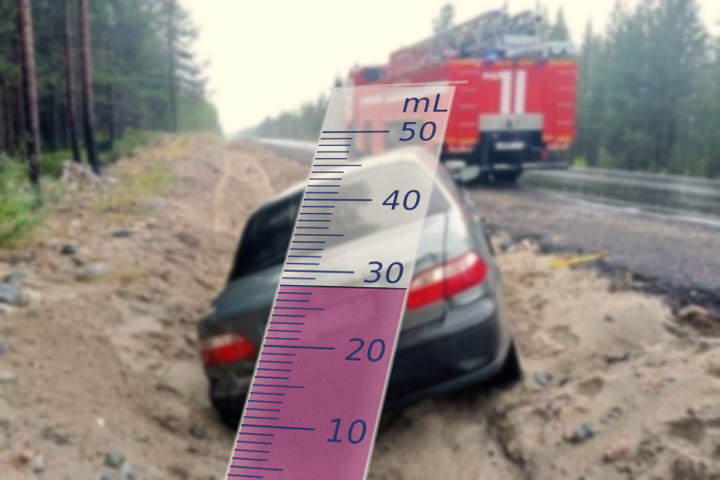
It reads 28 mL
